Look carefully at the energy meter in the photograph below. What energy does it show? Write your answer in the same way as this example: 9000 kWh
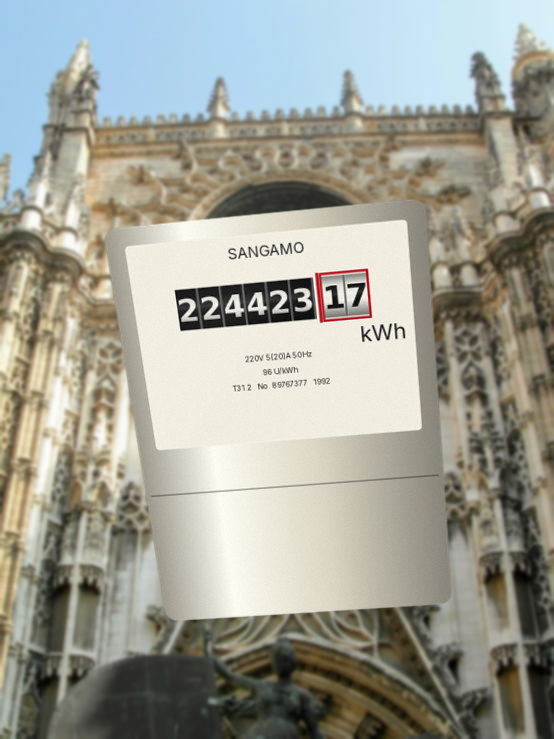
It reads 224423.17 kWh
